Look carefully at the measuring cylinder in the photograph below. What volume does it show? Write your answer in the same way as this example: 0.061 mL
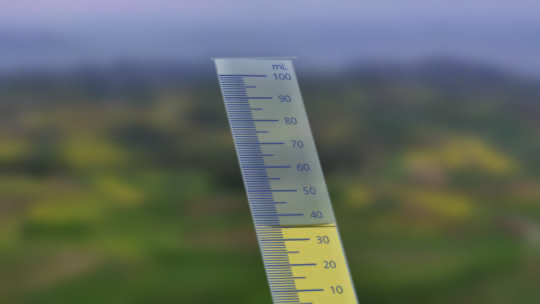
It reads 35 mL
